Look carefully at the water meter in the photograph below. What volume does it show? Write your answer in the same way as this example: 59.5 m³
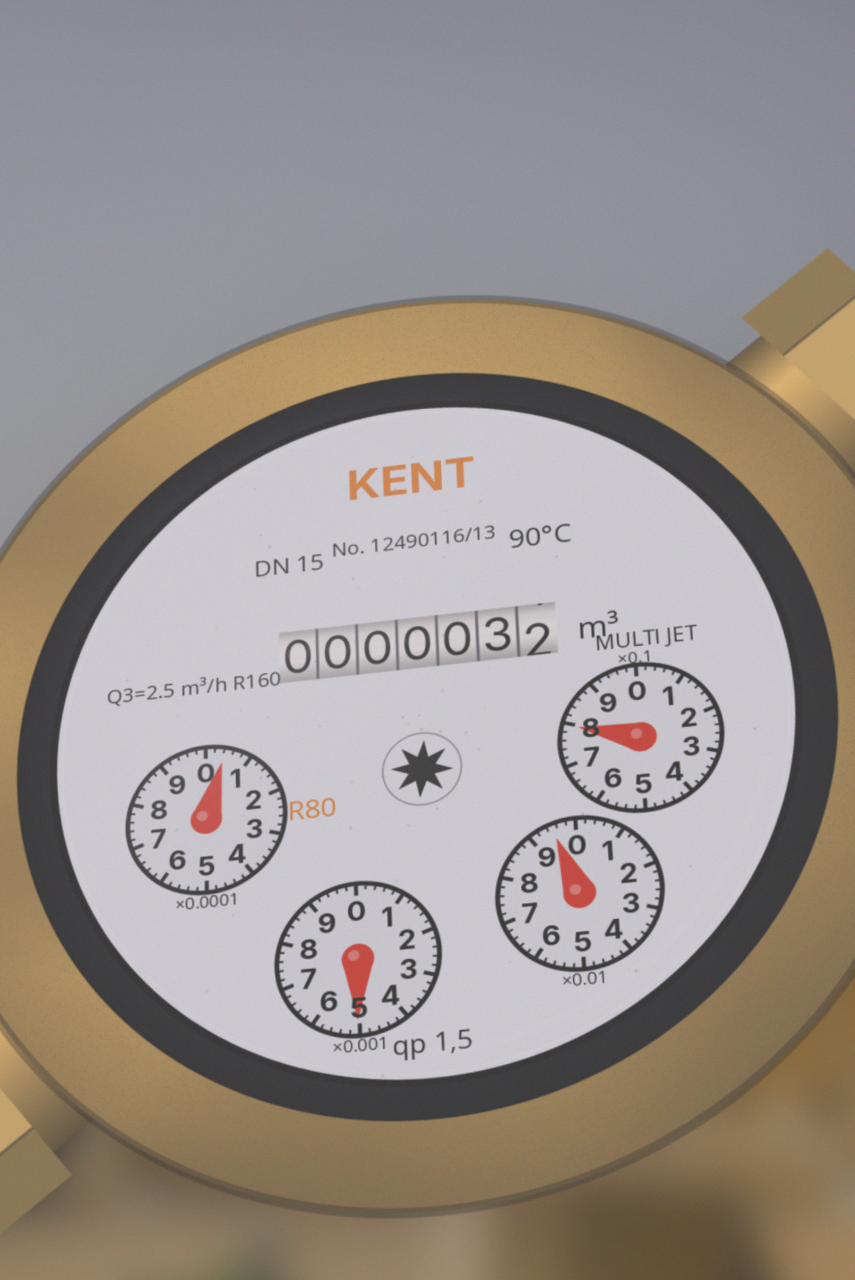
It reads 31.7950 m³
